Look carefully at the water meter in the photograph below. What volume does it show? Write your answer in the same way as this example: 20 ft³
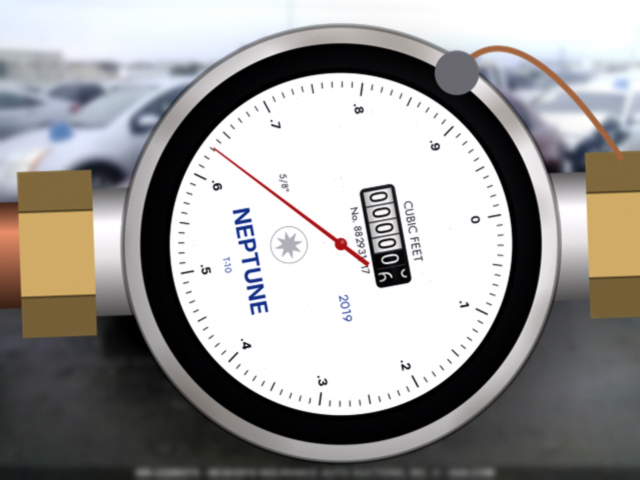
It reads 5.63 ft³
